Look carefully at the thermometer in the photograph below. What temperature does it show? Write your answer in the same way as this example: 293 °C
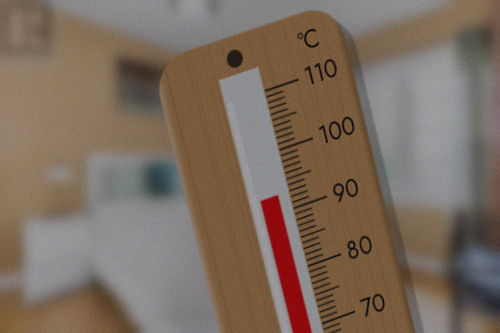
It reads 93 °C
